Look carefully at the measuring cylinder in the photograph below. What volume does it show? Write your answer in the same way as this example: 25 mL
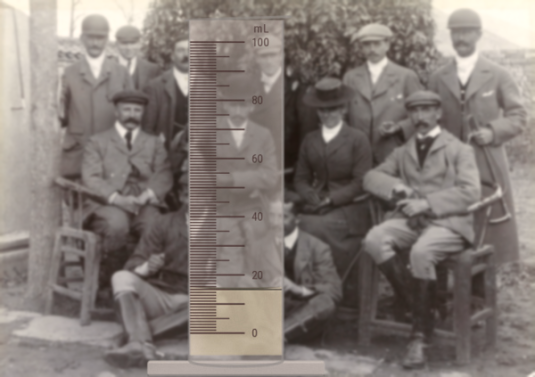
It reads 15 mL
